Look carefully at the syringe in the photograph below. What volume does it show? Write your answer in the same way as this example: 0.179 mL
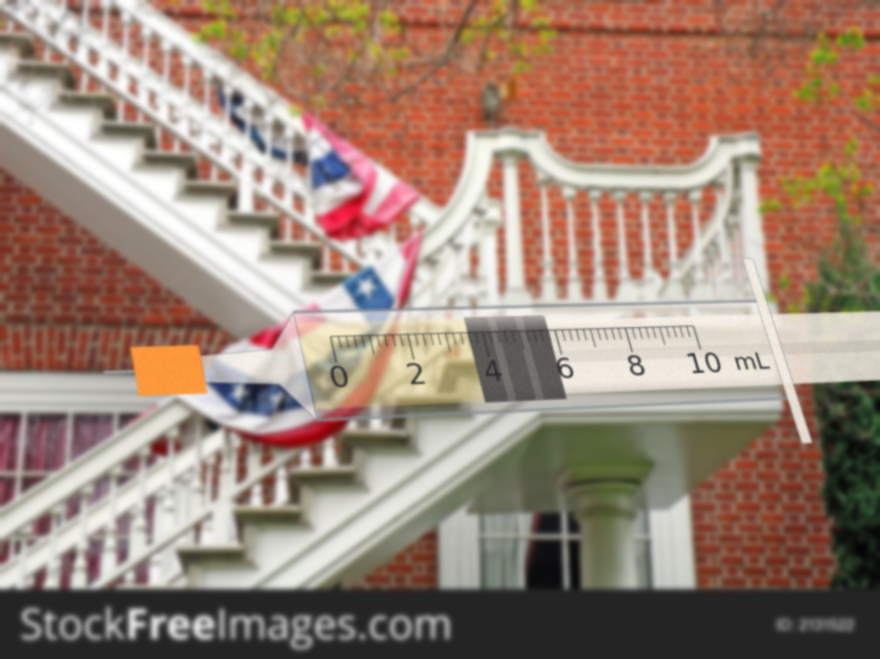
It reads 3.6 mL
